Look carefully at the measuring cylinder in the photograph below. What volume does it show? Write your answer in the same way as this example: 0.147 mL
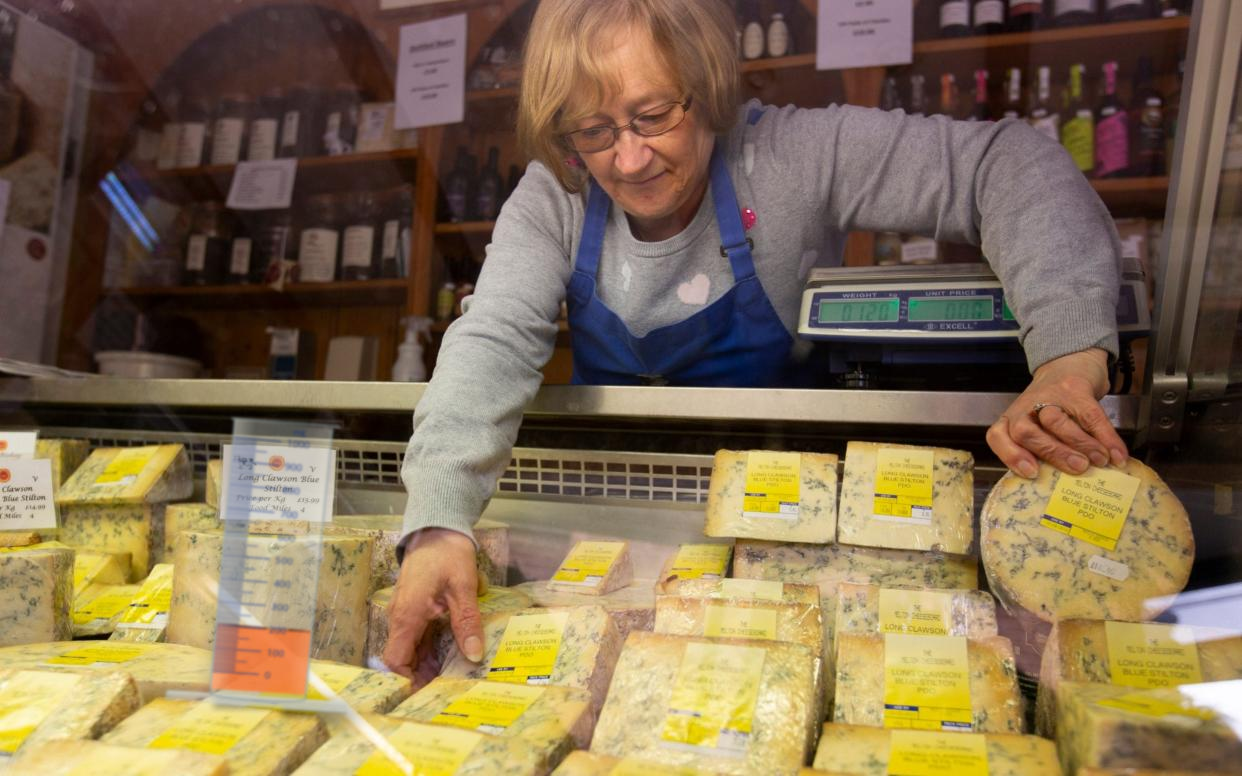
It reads 200 mL
